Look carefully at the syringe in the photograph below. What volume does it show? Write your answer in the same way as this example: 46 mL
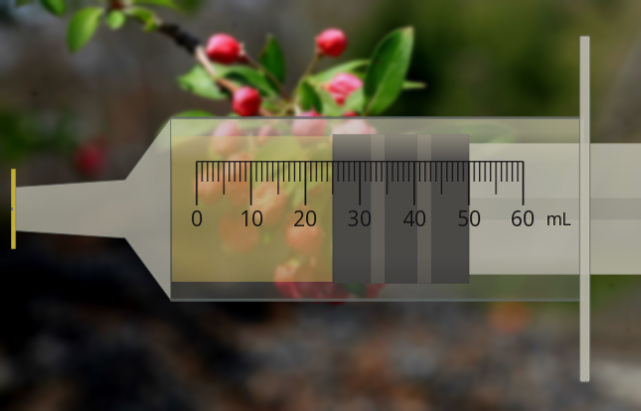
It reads 25 mL
